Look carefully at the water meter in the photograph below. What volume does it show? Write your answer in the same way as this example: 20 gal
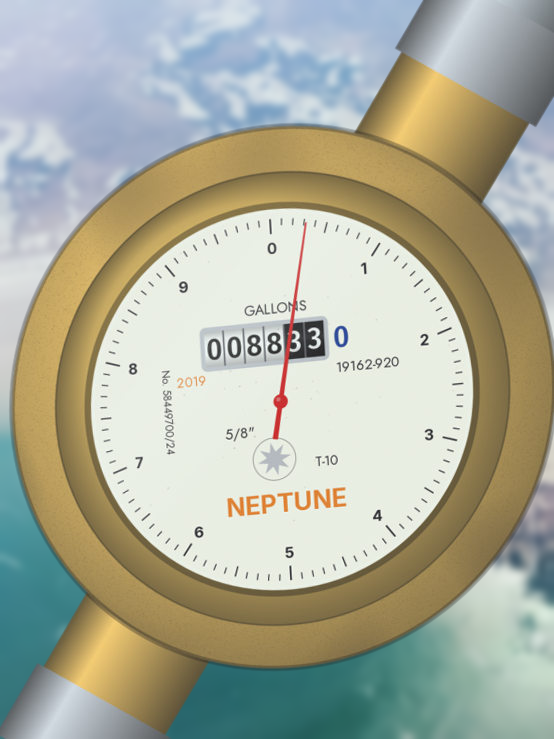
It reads 88330.3 gal
